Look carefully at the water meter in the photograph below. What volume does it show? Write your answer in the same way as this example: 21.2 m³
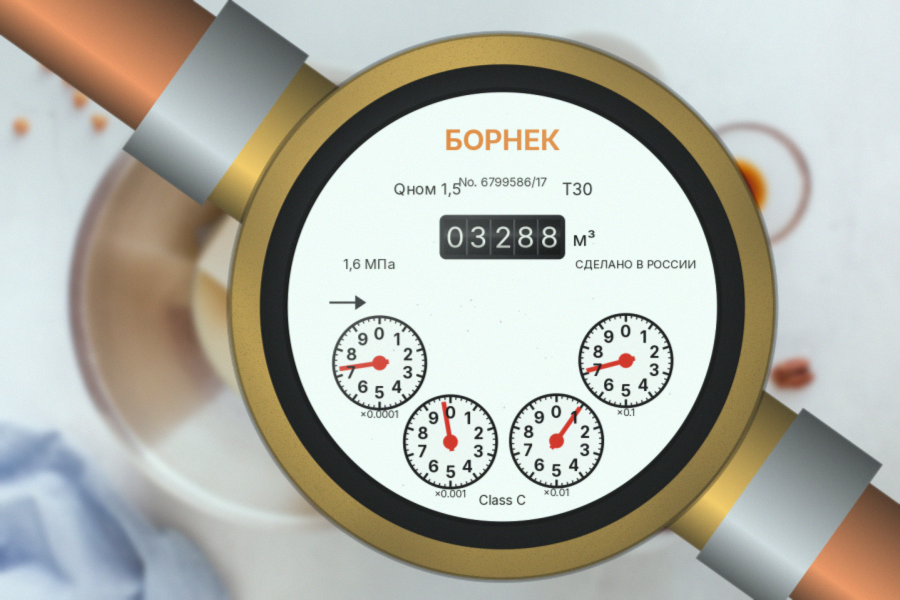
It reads 3288.7097 m³
